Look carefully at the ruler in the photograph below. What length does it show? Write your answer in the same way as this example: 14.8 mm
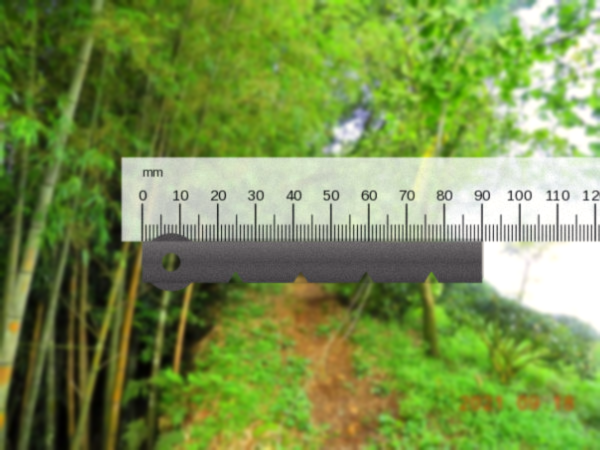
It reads 90 mm
